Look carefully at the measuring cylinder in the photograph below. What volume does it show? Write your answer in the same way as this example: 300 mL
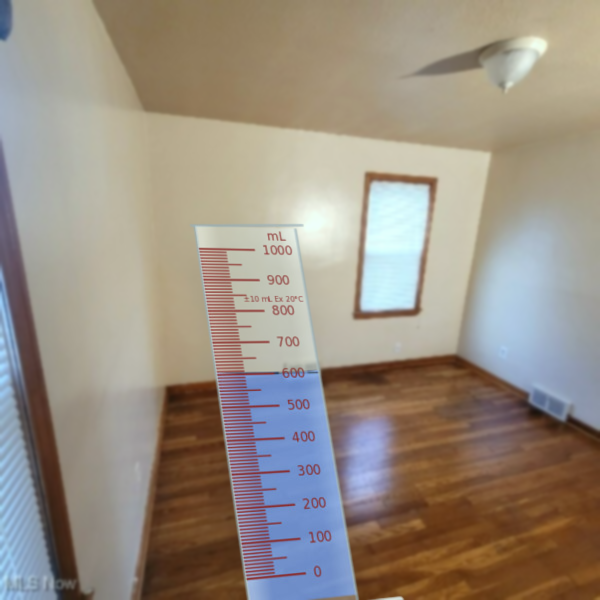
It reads 600 mL
